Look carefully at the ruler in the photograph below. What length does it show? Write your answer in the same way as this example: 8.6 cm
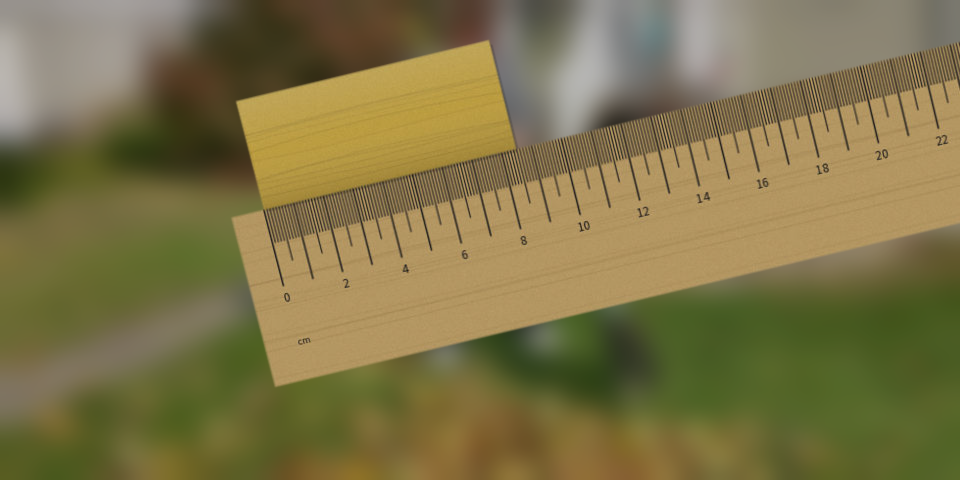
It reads 8.5 cm
